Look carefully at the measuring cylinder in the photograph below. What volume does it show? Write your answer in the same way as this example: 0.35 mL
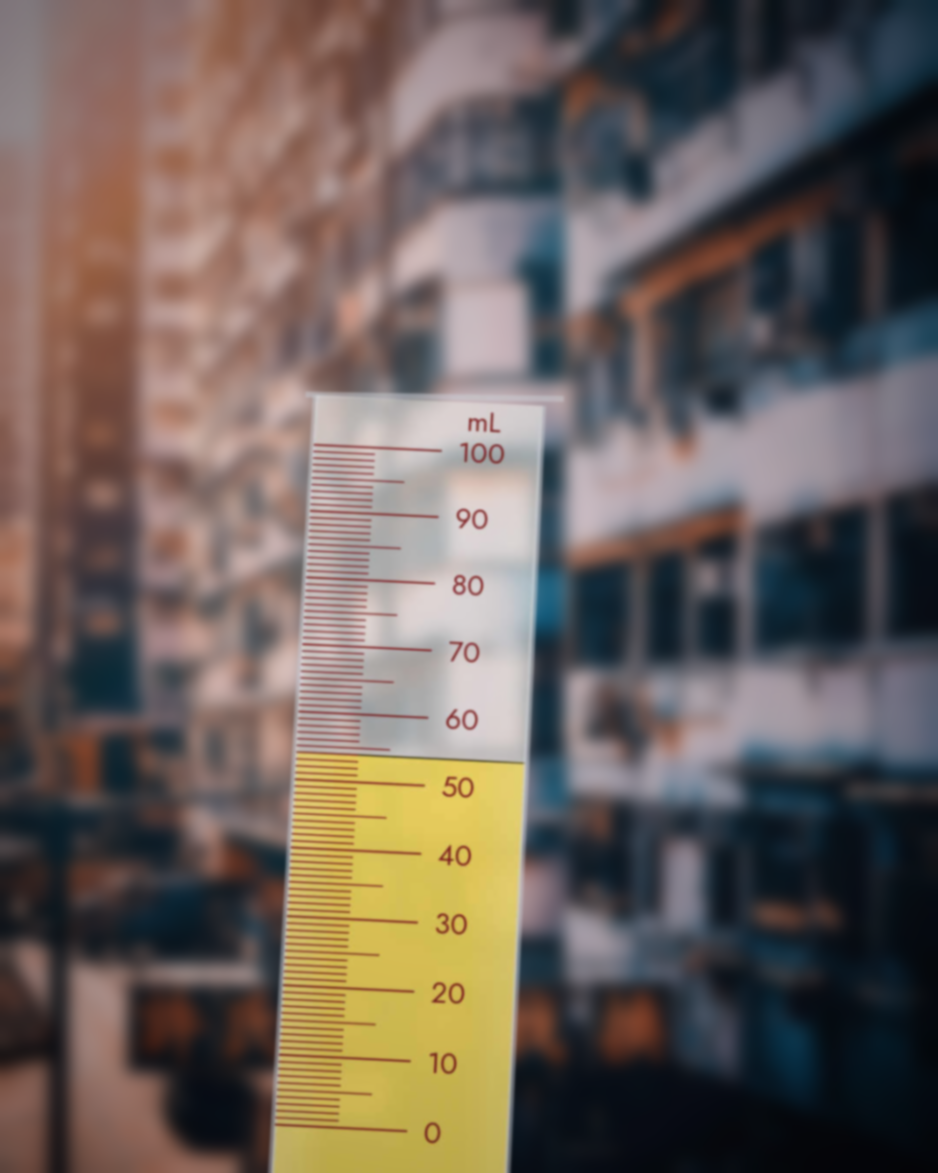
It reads 54 mL
